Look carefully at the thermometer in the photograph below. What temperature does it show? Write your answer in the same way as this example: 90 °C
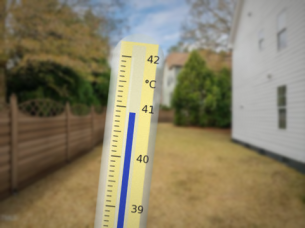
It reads 40.9 °C
